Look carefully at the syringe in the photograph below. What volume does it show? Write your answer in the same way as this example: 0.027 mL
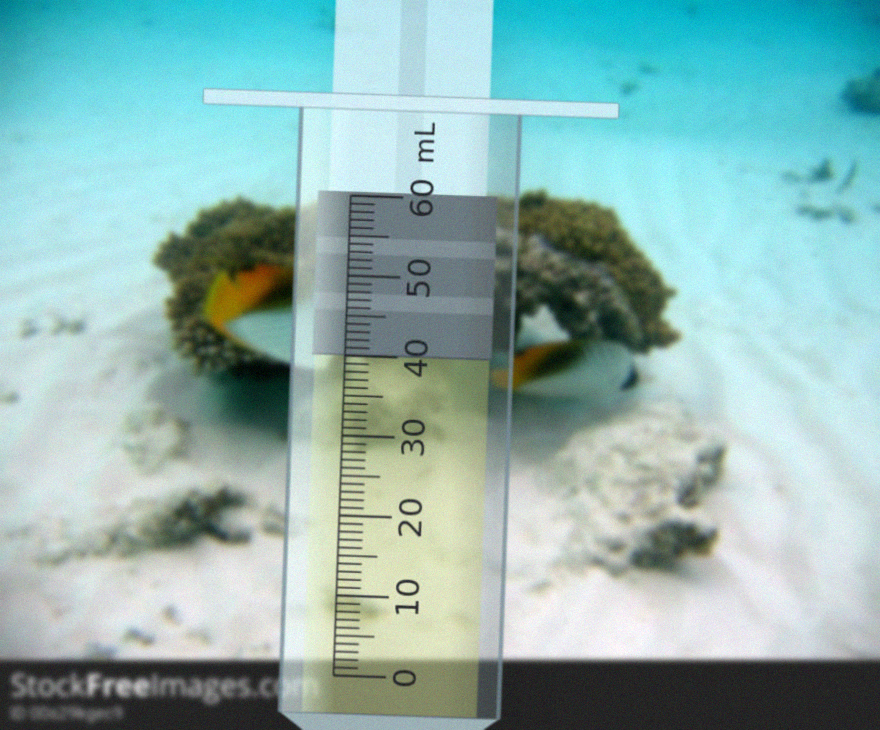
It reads 40 mL
